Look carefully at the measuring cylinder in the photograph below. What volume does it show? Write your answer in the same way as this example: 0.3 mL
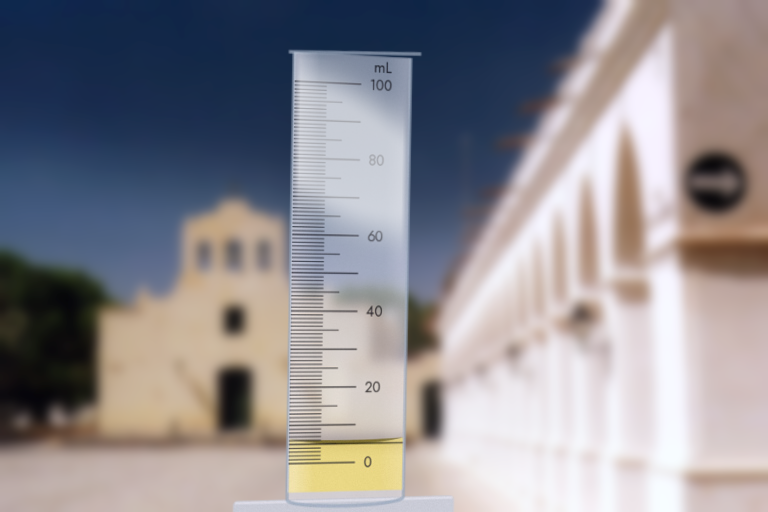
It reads 5 mL
